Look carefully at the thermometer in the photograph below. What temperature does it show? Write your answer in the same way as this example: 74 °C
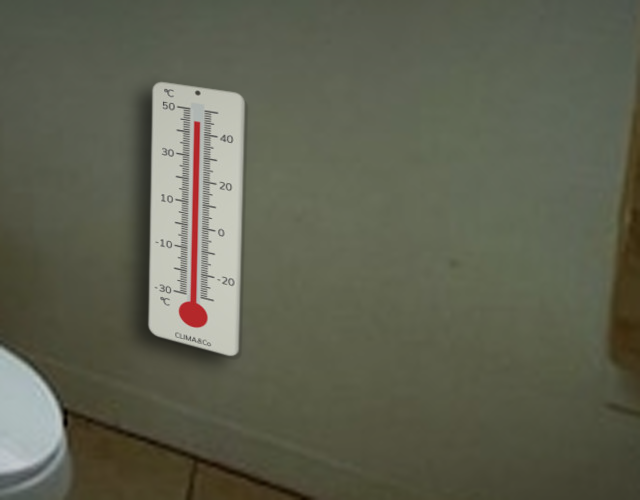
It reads 45 °C
